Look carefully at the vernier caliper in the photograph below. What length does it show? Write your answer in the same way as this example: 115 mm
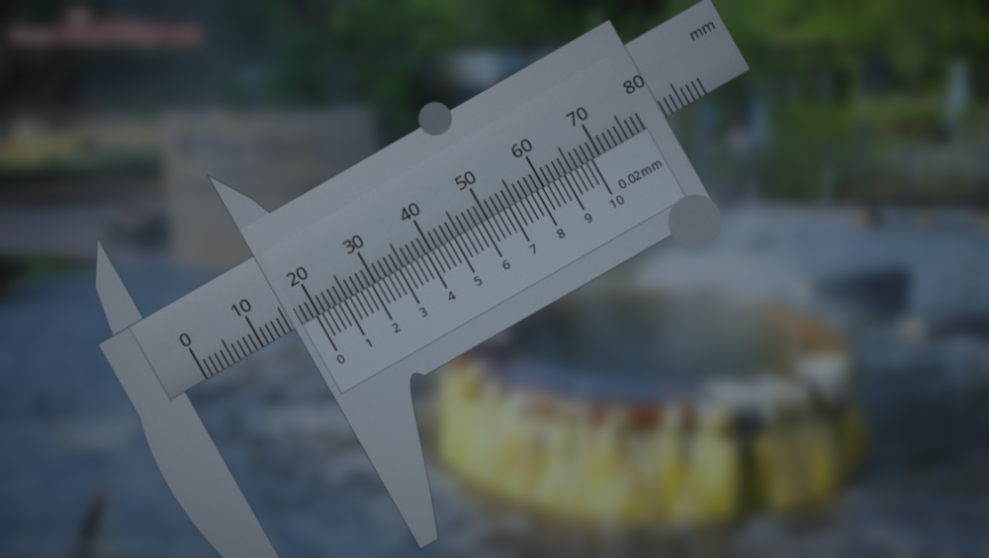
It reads 19.6 mm
